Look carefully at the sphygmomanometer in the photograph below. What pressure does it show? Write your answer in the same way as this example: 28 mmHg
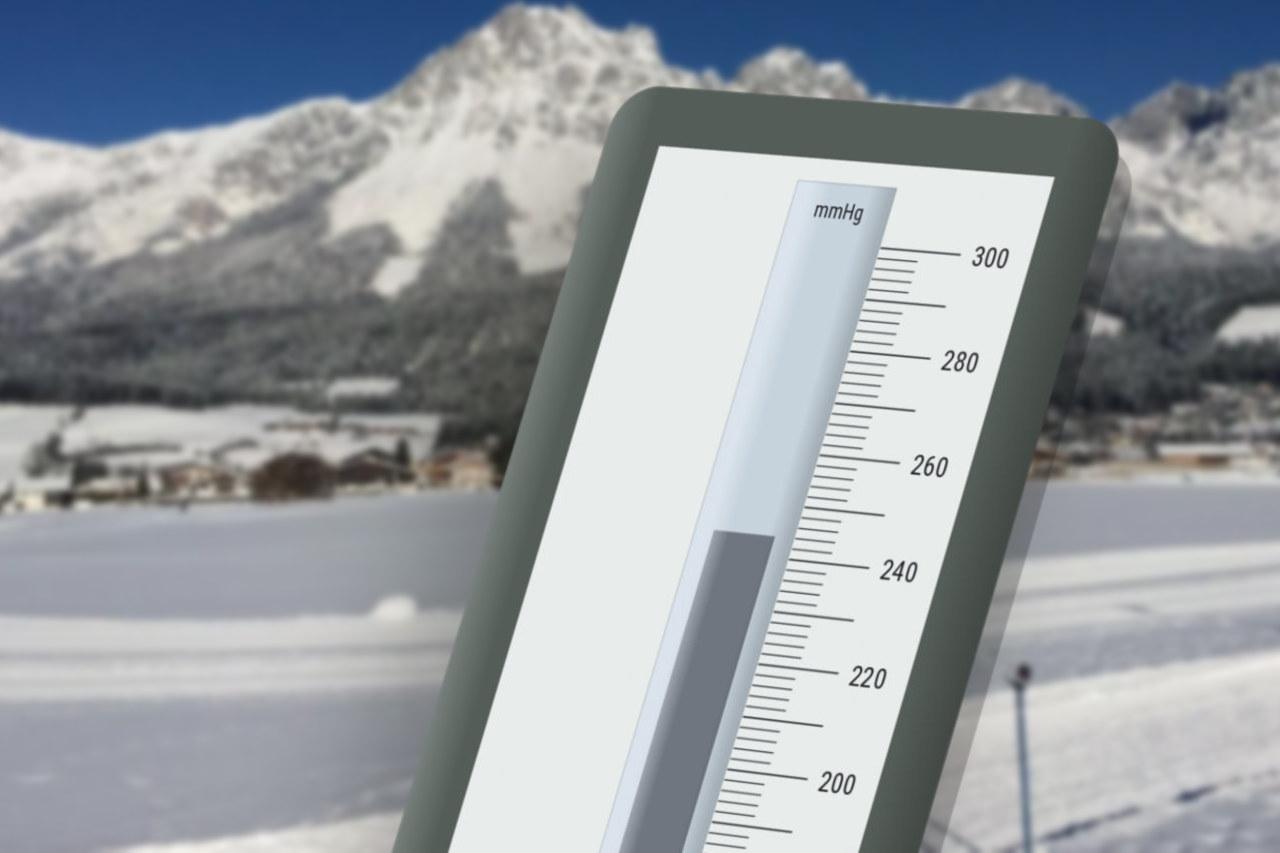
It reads 244 mmHg
